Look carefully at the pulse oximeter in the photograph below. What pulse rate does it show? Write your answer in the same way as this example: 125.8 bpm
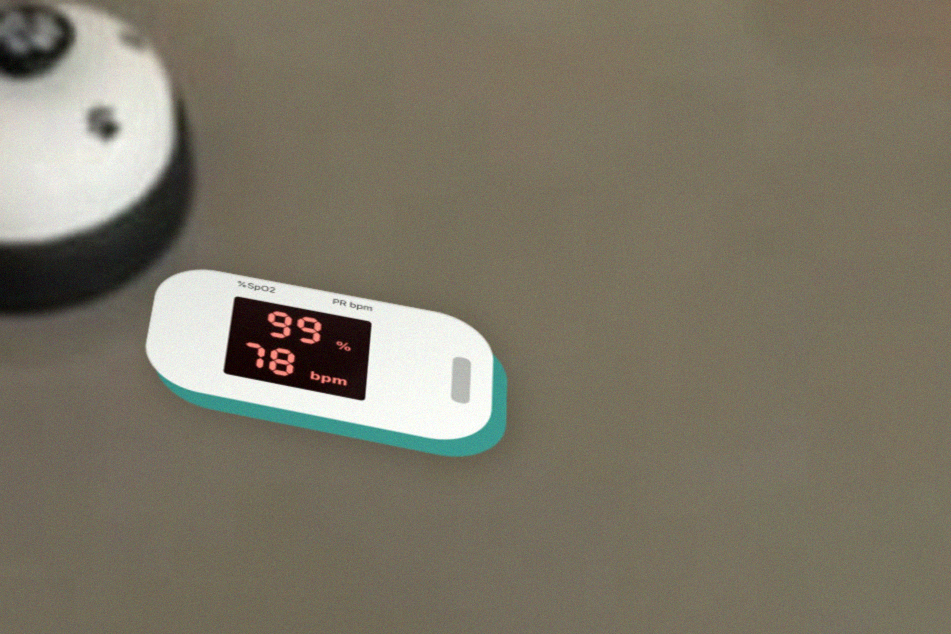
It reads 78 bpm
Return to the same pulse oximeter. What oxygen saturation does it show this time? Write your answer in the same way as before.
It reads 99 %
